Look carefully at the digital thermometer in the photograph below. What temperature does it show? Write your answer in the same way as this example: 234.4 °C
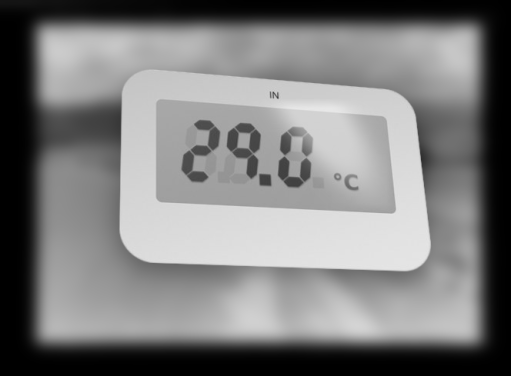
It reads 29.0 °C
